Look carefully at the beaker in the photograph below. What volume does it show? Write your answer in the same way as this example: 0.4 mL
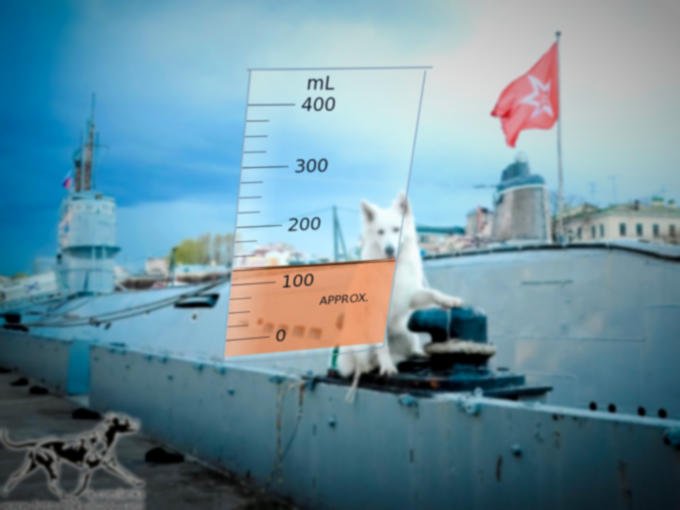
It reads 125 mL
